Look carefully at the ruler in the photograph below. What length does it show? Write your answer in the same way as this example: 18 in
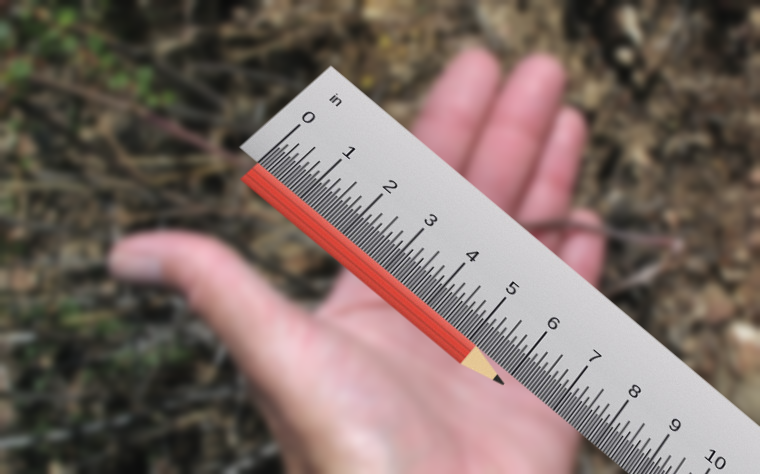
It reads 6 in
